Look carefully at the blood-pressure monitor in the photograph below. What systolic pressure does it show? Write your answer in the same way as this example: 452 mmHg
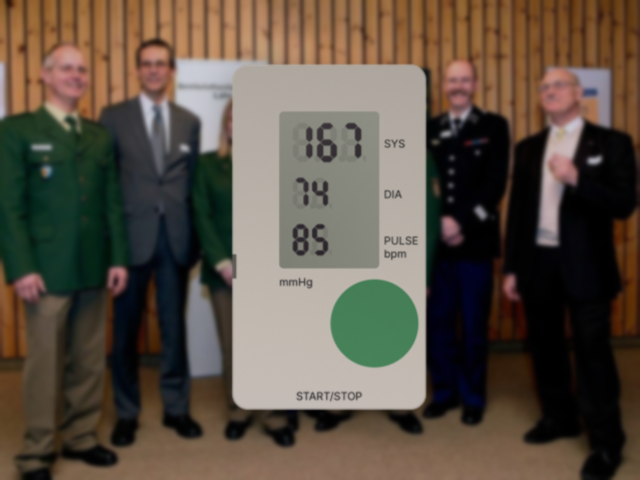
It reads 167 mmHg
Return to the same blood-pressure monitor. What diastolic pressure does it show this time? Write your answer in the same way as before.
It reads 74 mmHg
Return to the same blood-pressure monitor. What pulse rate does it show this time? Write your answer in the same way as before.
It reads 85 bpm
